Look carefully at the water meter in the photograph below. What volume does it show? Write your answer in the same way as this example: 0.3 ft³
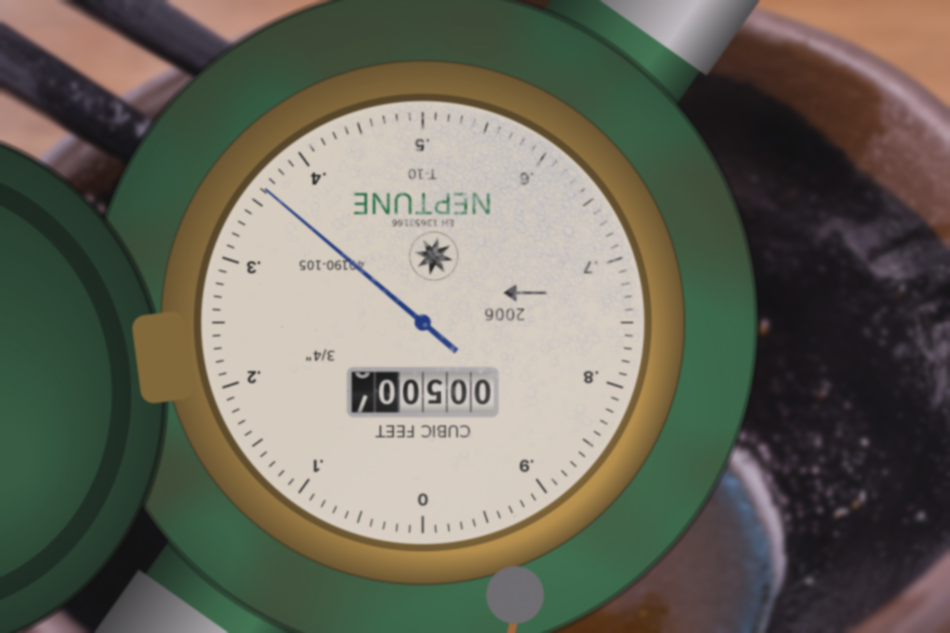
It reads 5007.36 ft³
